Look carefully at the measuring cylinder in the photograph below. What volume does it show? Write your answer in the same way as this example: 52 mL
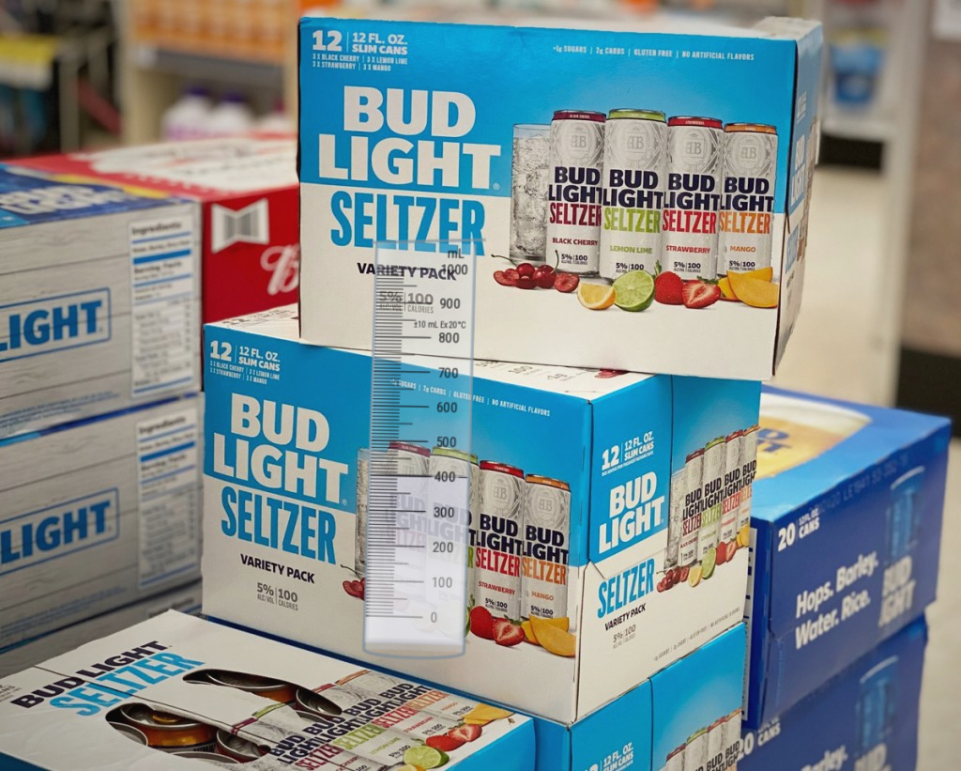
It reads 400 mL
